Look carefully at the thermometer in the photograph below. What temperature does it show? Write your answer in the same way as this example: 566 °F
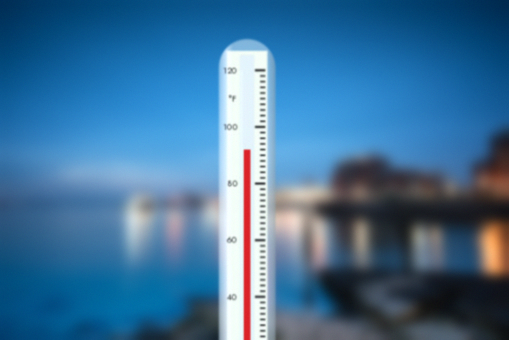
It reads 92 °F
